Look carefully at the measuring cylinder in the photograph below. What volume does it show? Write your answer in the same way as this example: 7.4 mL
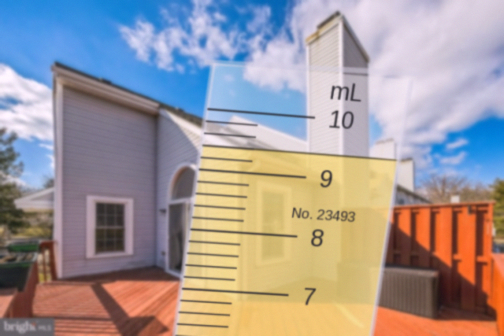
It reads 9.4 mL
